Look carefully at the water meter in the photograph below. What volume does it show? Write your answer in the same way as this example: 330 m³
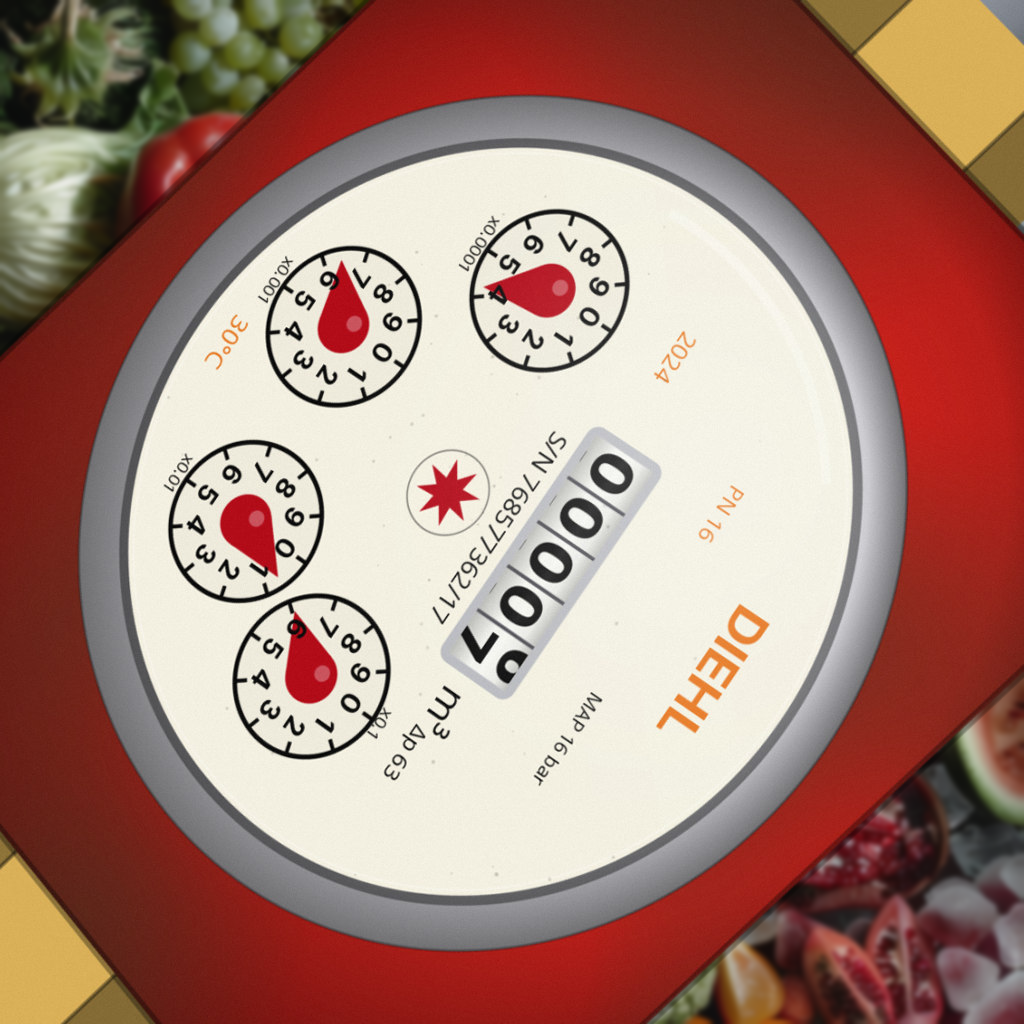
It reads 6.6064 m³
